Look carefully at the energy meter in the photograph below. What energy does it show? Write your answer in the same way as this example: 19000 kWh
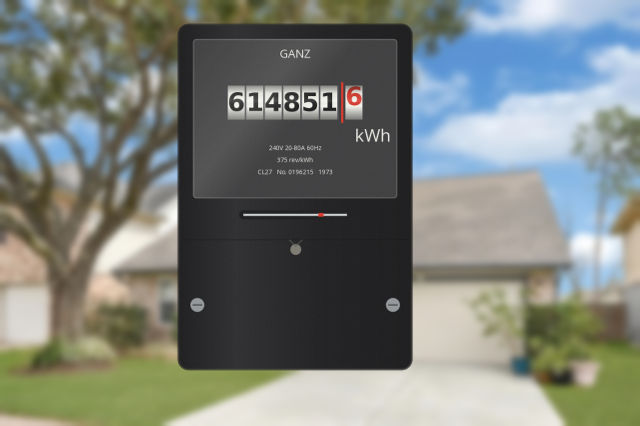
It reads 614851.6 kWh
